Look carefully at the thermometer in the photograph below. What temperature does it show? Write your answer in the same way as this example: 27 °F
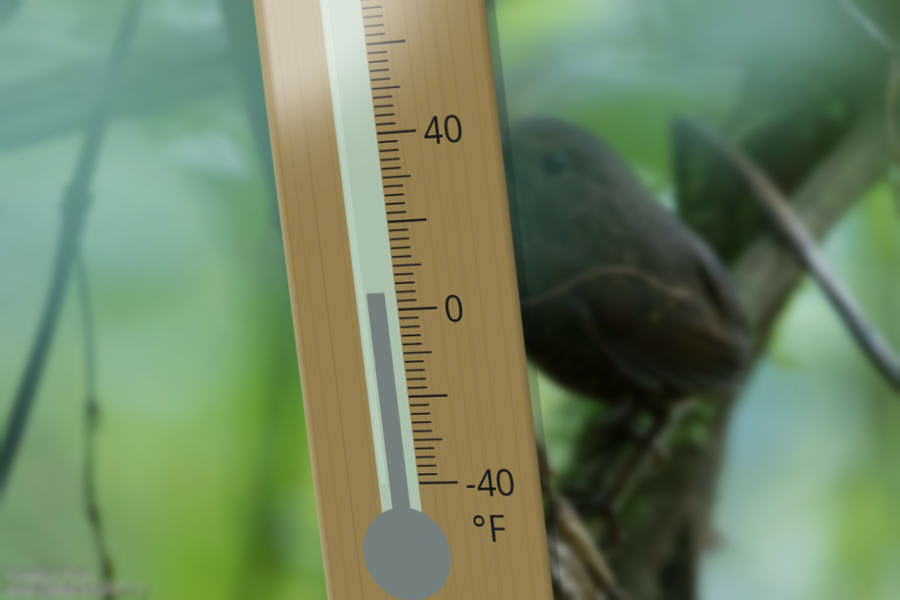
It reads 4 °F
